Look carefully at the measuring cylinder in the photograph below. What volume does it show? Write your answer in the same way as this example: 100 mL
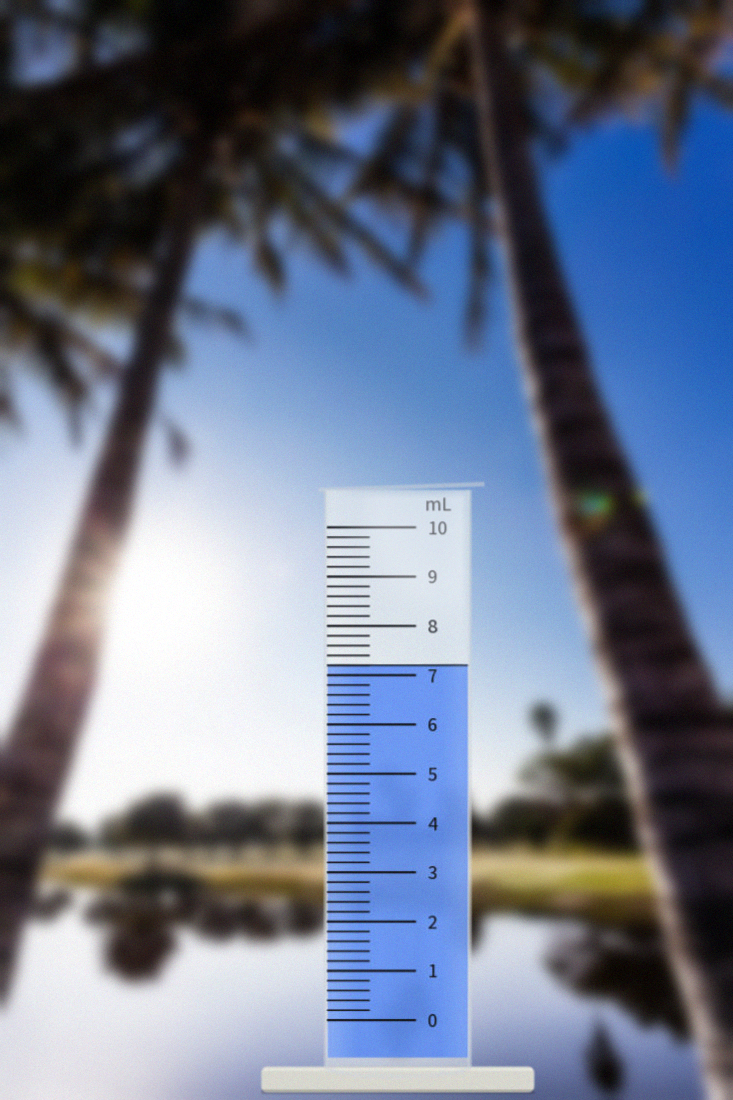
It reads 7.2 mL
